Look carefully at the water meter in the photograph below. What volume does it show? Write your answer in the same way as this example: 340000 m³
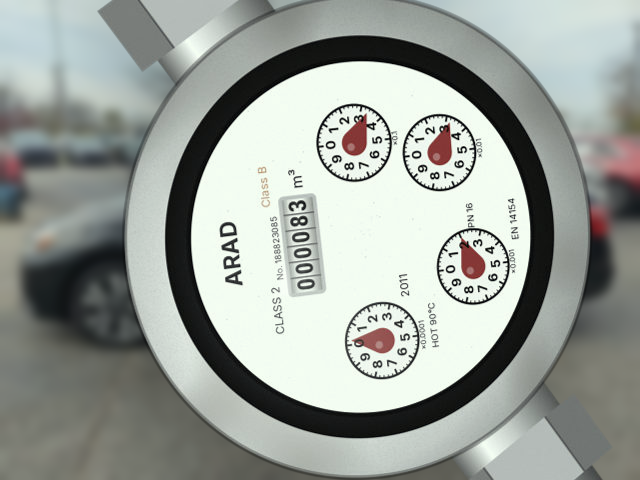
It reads 83.3320 m³
